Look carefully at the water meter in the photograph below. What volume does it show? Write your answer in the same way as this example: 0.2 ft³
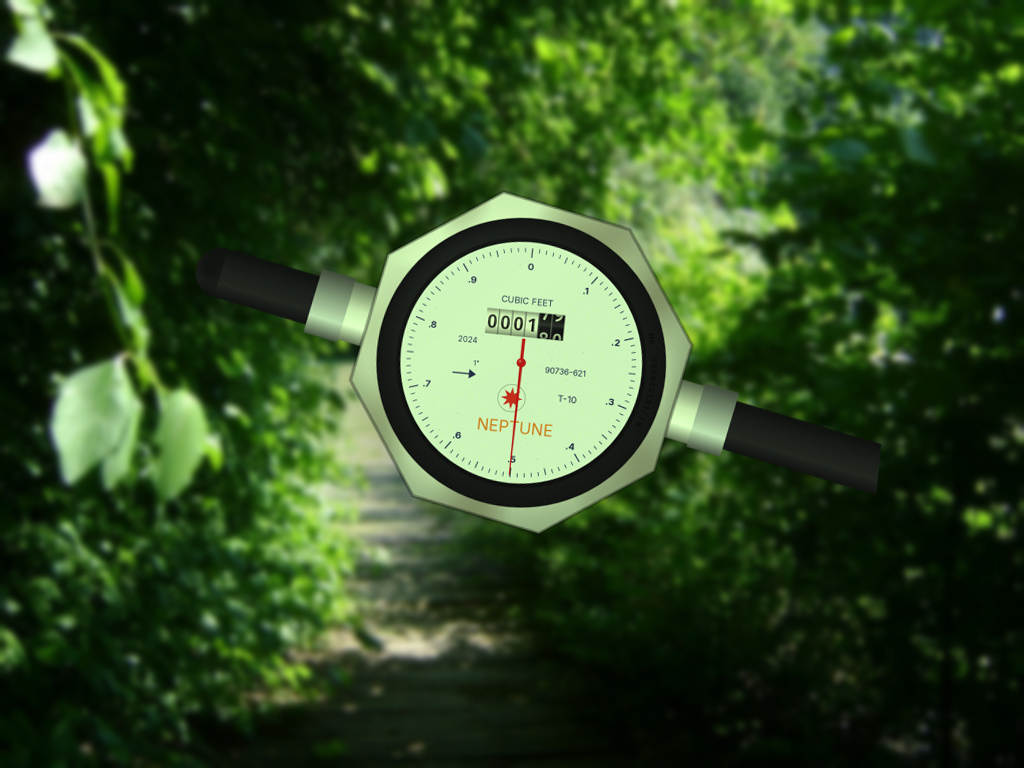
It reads 179.50 ft³
